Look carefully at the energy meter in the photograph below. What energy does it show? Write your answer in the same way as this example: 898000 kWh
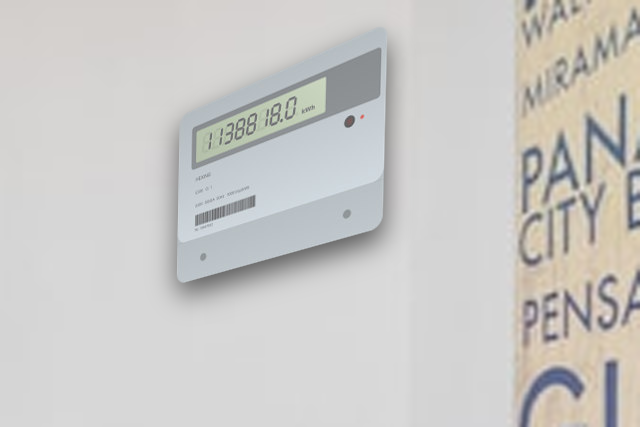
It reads 1138818.0 kWh
